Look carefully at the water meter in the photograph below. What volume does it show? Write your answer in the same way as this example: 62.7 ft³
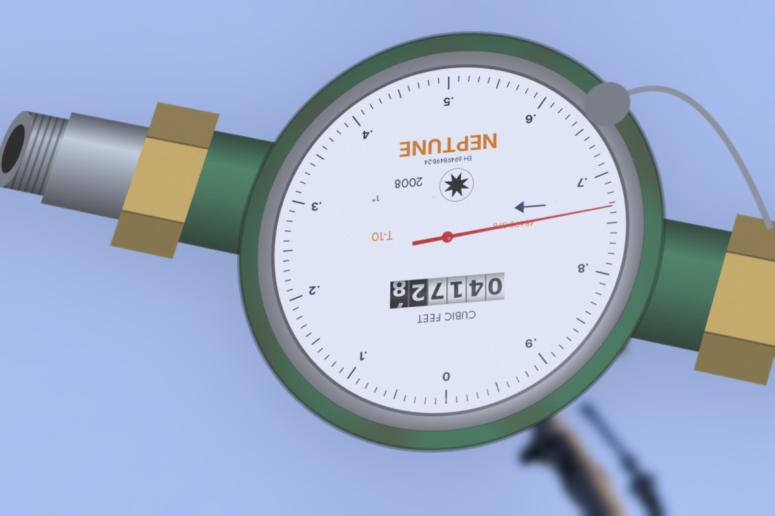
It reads 41727.73 ft³
